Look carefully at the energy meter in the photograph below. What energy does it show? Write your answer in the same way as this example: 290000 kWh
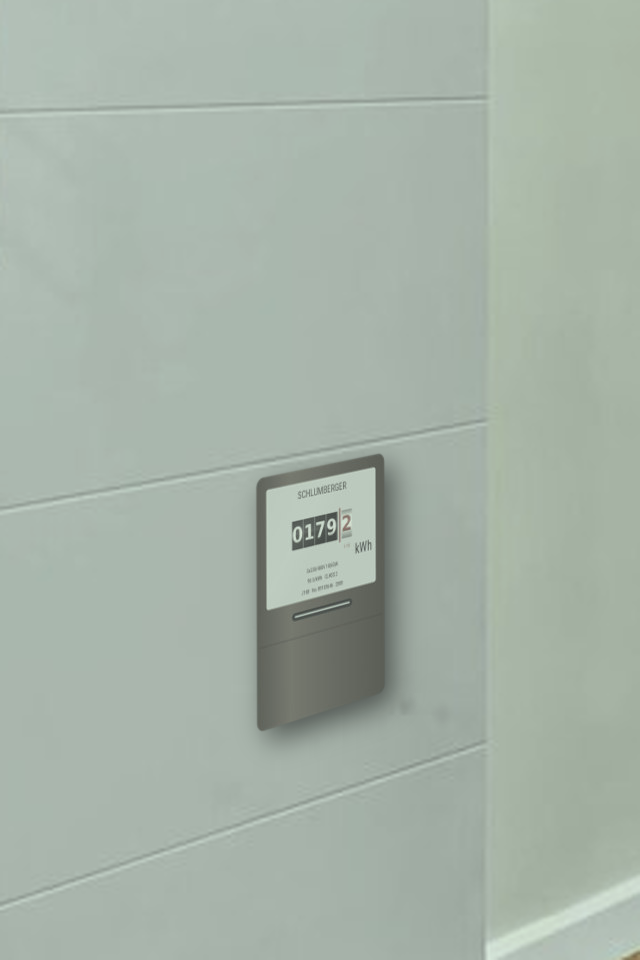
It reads 179.2 kWh
